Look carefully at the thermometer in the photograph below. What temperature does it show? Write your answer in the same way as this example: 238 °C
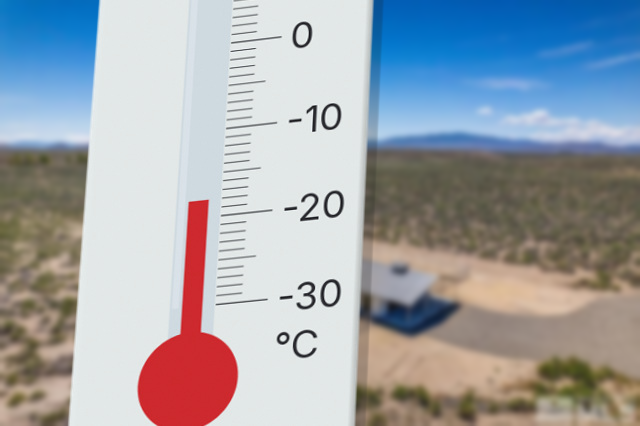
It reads -18 °C
